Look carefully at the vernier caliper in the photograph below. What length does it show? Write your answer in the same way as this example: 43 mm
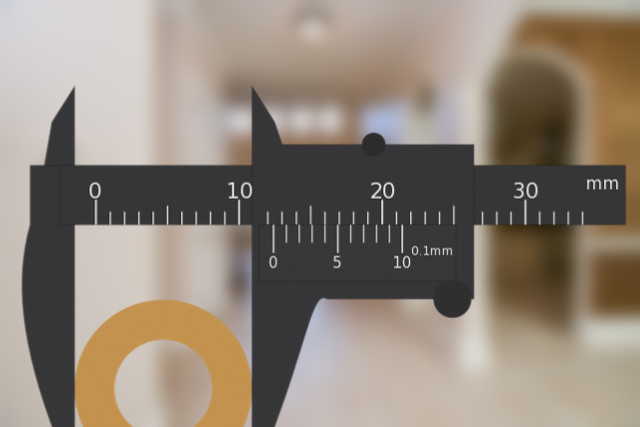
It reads 12.4 mm
